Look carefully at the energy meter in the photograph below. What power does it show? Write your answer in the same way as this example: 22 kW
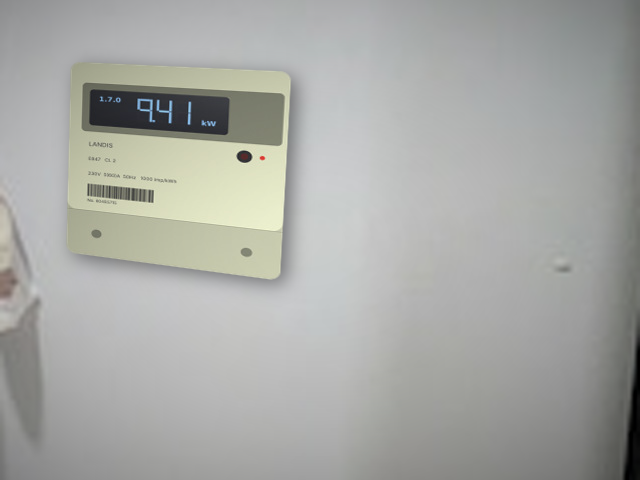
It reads 9.41 kW
